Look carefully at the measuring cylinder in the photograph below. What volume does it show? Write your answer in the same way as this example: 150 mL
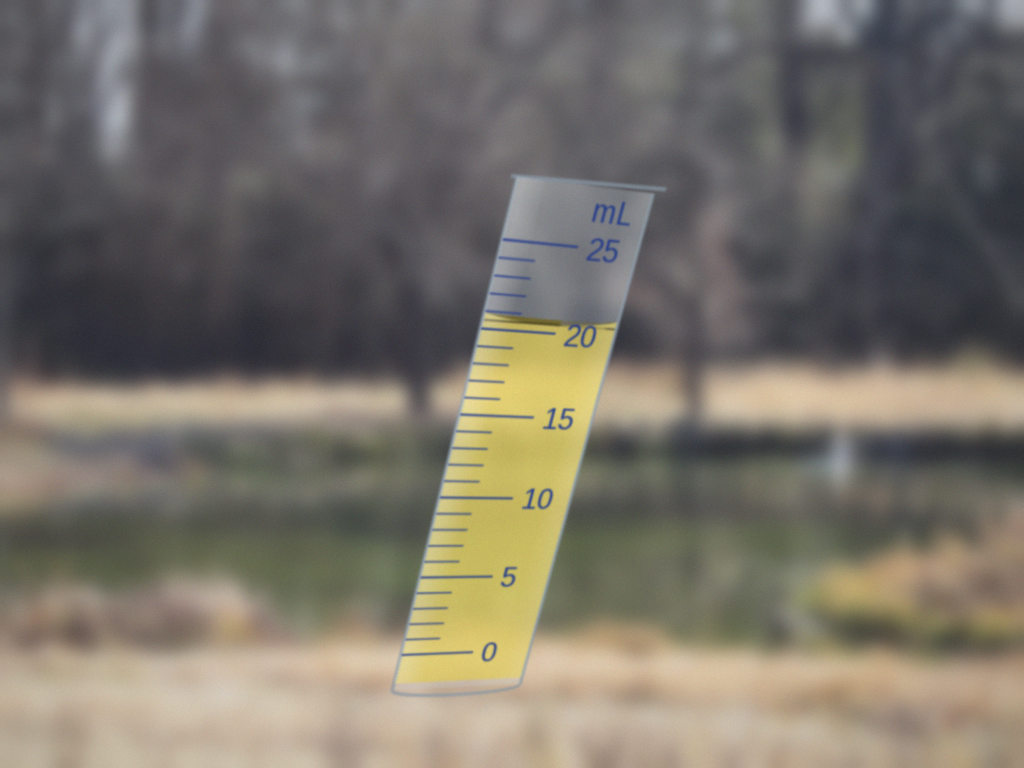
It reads 20.5 mL
